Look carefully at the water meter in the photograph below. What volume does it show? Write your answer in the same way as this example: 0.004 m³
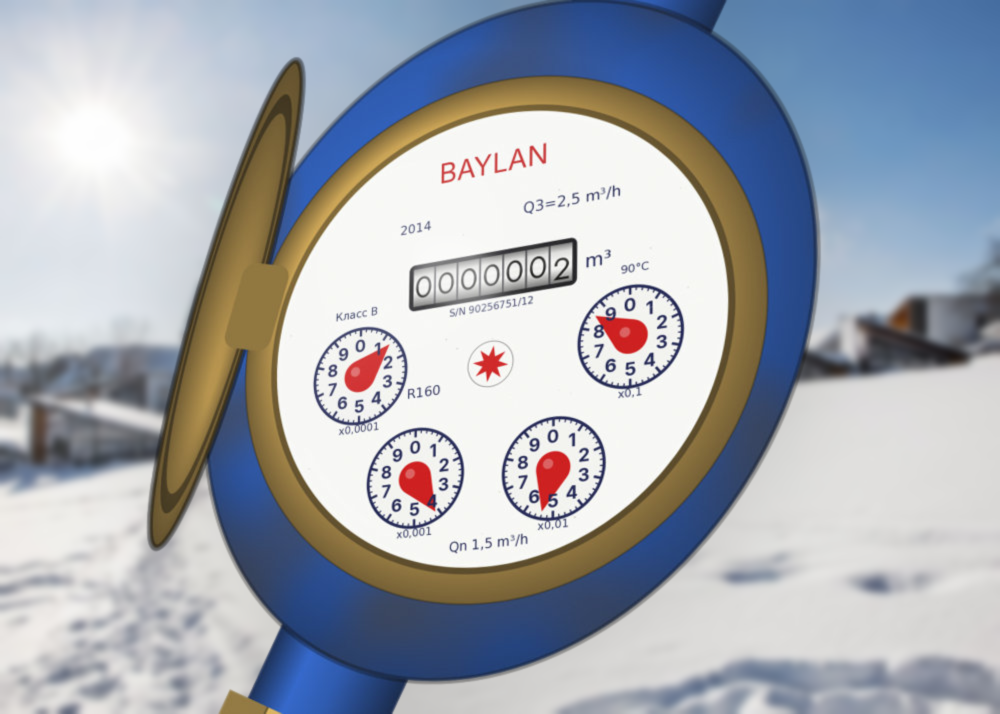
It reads 1.8541 m³
